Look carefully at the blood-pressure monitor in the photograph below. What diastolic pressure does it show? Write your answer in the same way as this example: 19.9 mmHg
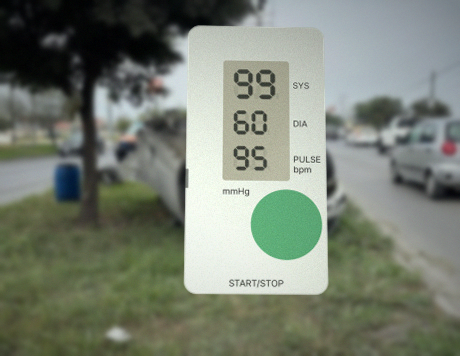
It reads 60 mmHg
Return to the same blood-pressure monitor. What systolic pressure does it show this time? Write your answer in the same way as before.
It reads 99 mmHg
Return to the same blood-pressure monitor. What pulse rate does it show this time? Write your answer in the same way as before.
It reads 95 bpm
